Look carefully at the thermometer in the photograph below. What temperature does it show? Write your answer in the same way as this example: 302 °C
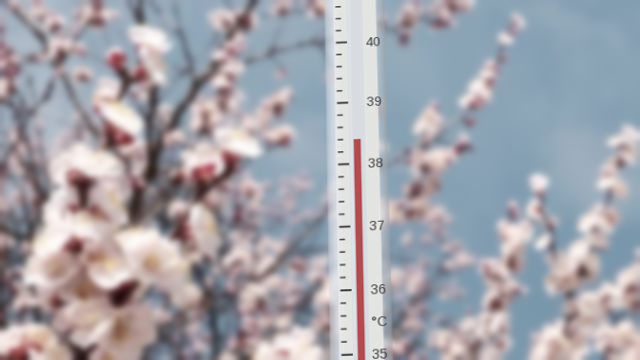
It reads 38.4 °C
